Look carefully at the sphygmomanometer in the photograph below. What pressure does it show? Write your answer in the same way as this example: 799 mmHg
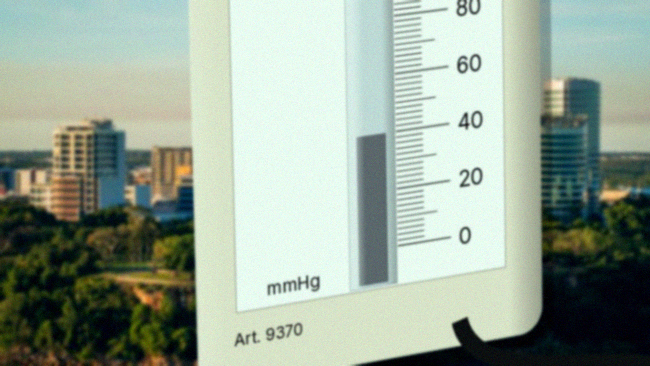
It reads 40 mmHg
